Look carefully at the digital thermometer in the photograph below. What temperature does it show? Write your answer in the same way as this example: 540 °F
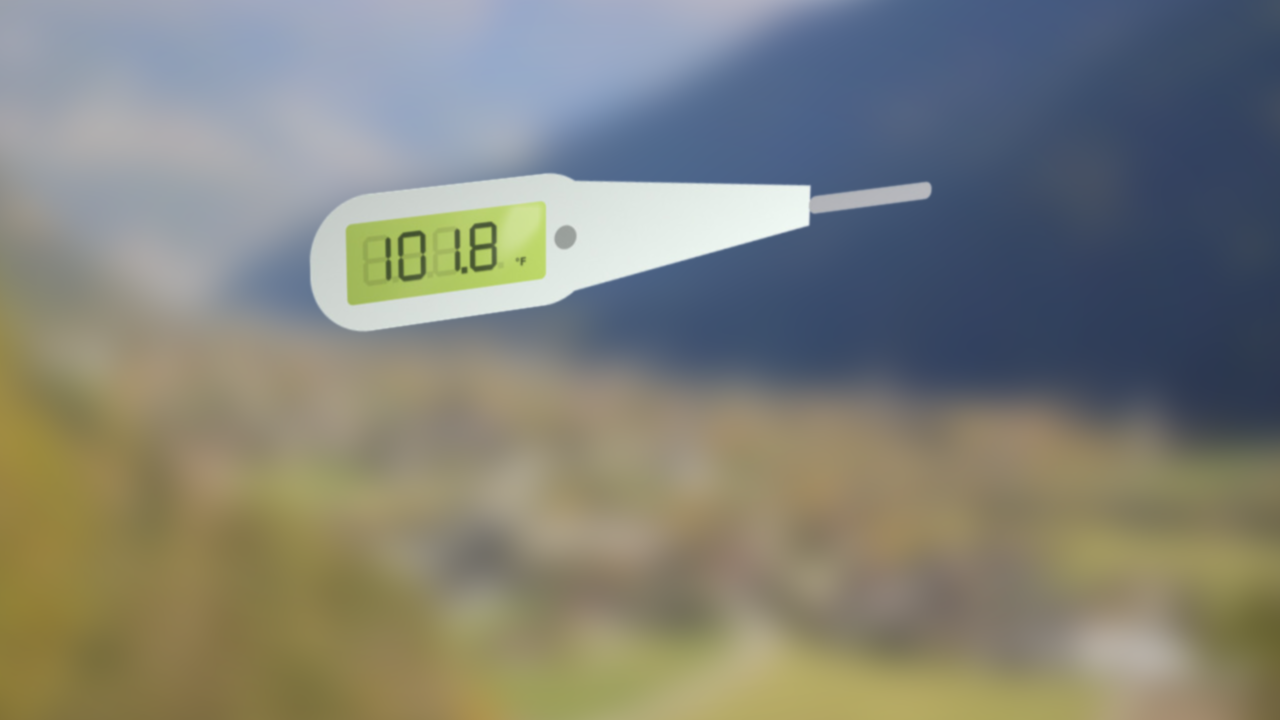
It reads 101.8 °F
